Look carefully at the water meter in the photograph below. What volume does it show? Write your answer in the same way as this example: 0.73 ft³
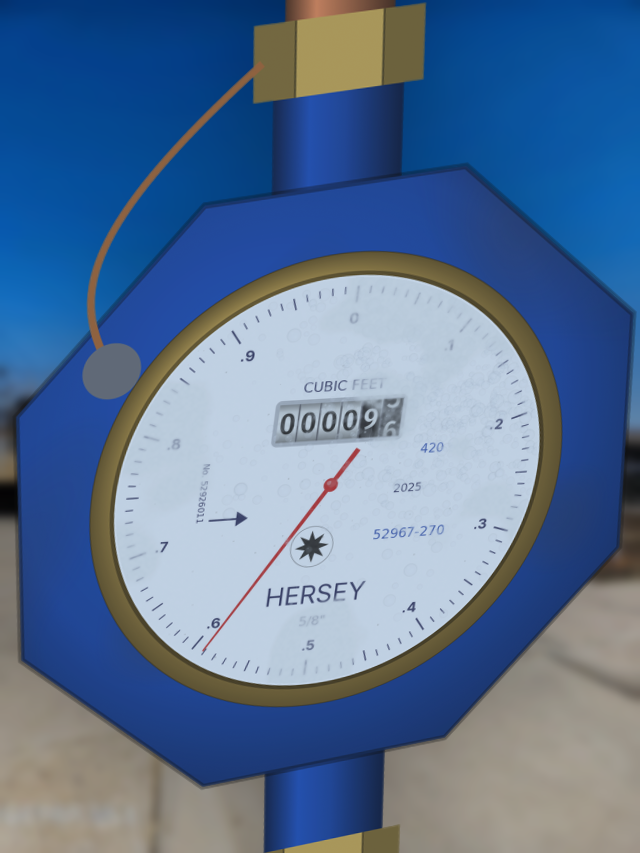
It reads 95.59 ft³
